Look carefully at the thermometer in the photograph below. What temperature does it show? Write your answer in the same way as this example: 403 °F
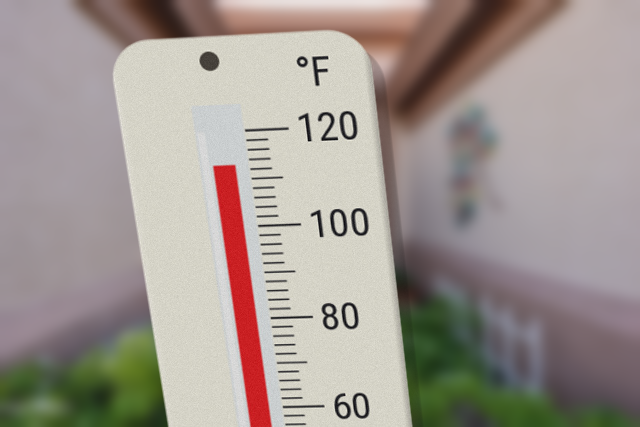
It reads 113 °F
